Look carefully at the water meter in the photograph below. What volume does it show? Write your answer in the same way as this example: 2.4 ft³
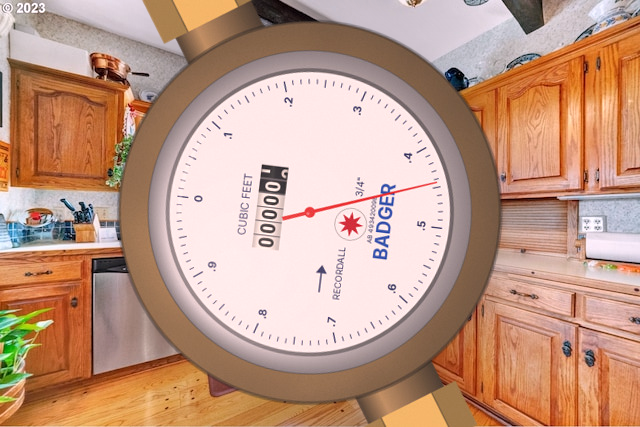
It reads 1.44 ft³
